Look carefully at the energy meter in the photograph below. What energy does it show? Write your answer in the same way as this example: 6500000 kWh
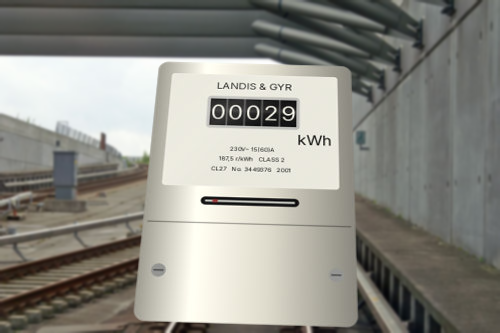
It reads 29 kWh
